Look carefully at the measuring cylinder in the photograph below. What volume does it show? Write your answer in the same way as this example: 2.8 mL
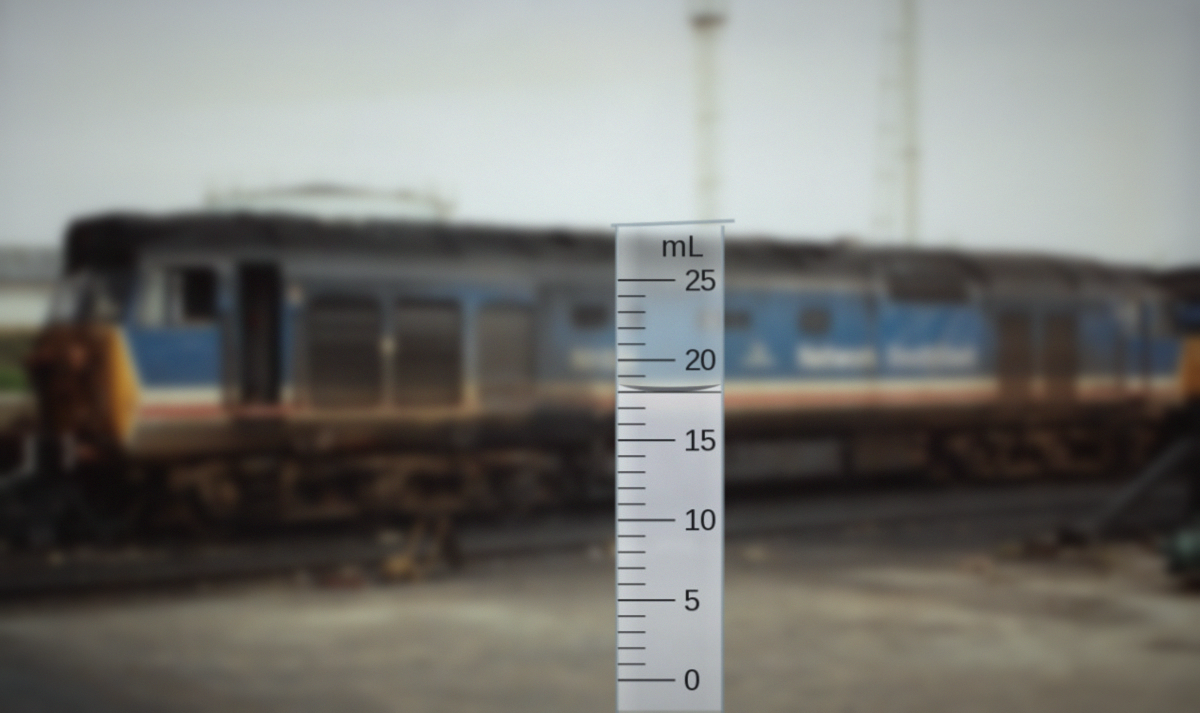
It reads 18 mL
